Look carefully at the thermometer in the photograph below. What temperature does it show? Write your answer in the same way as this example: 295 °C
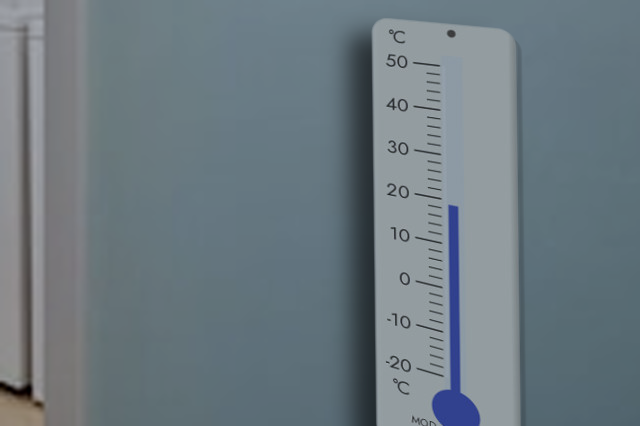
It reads 19 °C
